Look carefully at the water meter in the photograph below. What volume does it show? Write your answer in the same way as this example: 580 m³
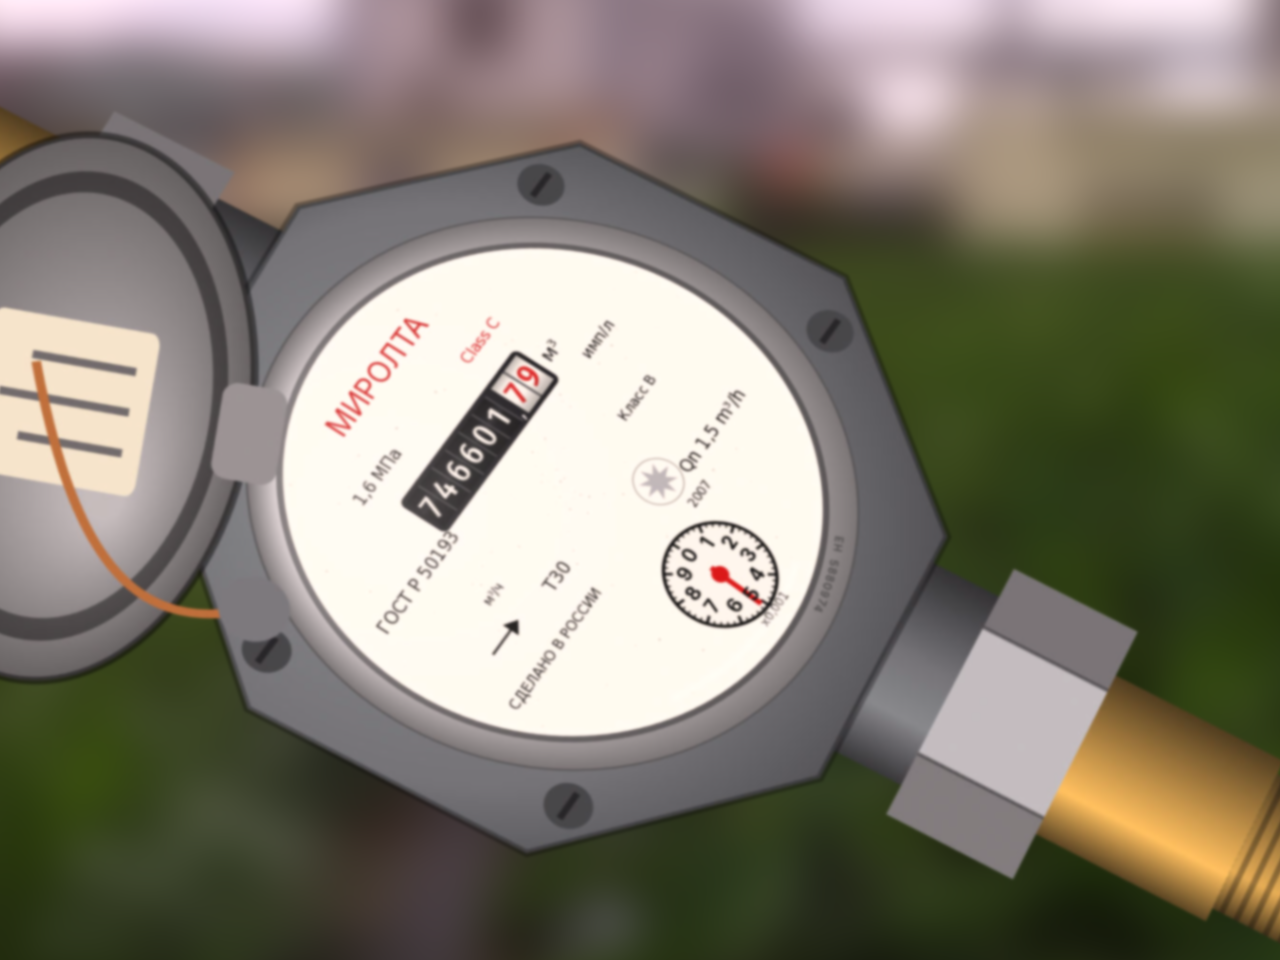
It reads 746601.795 m³
